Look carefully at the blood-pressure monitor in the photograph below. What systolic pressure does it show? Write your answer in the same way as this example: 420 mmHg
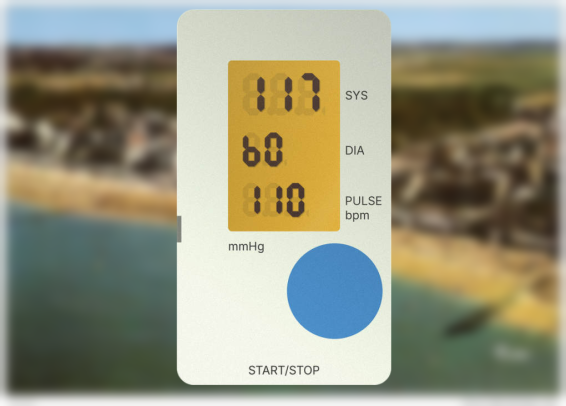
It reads 117 mmHg
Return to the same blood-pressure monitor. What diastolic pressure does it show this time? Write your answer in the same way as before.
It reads 60 mmHg
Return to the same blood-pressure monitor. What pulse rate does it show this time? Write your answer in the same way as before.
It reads 110 bpm
